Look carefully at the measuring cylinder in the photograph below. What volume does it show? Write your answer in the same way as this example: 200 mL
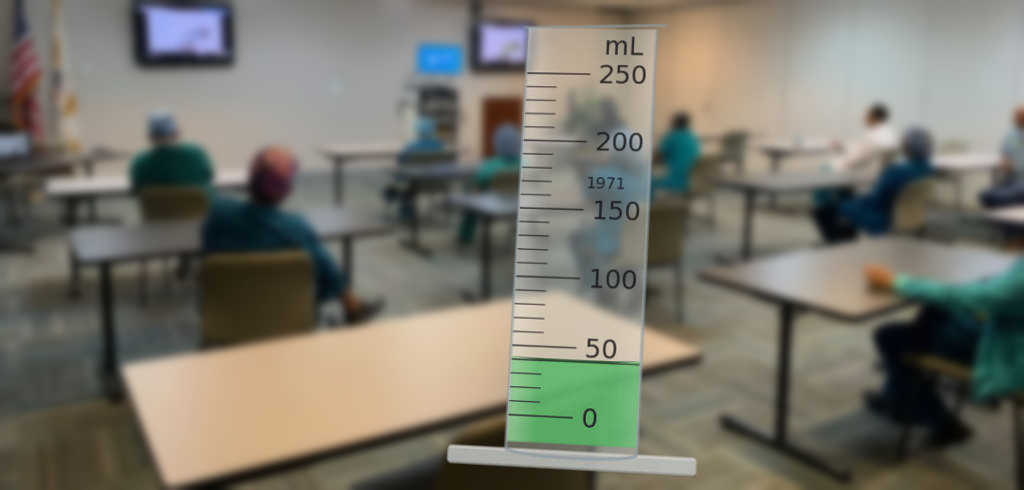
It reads 40 mL
